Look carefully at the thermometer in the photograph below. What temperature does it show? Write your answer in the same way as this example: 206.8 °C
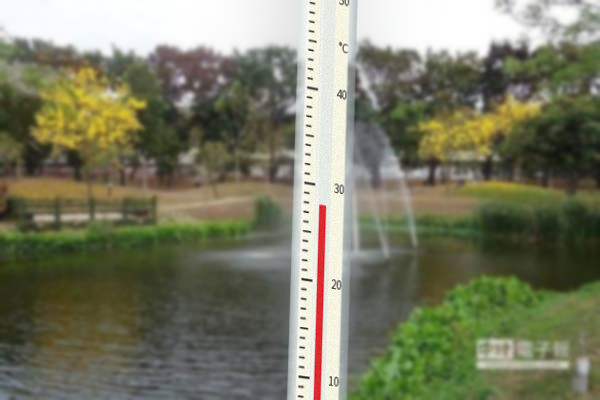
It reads 28 °C
